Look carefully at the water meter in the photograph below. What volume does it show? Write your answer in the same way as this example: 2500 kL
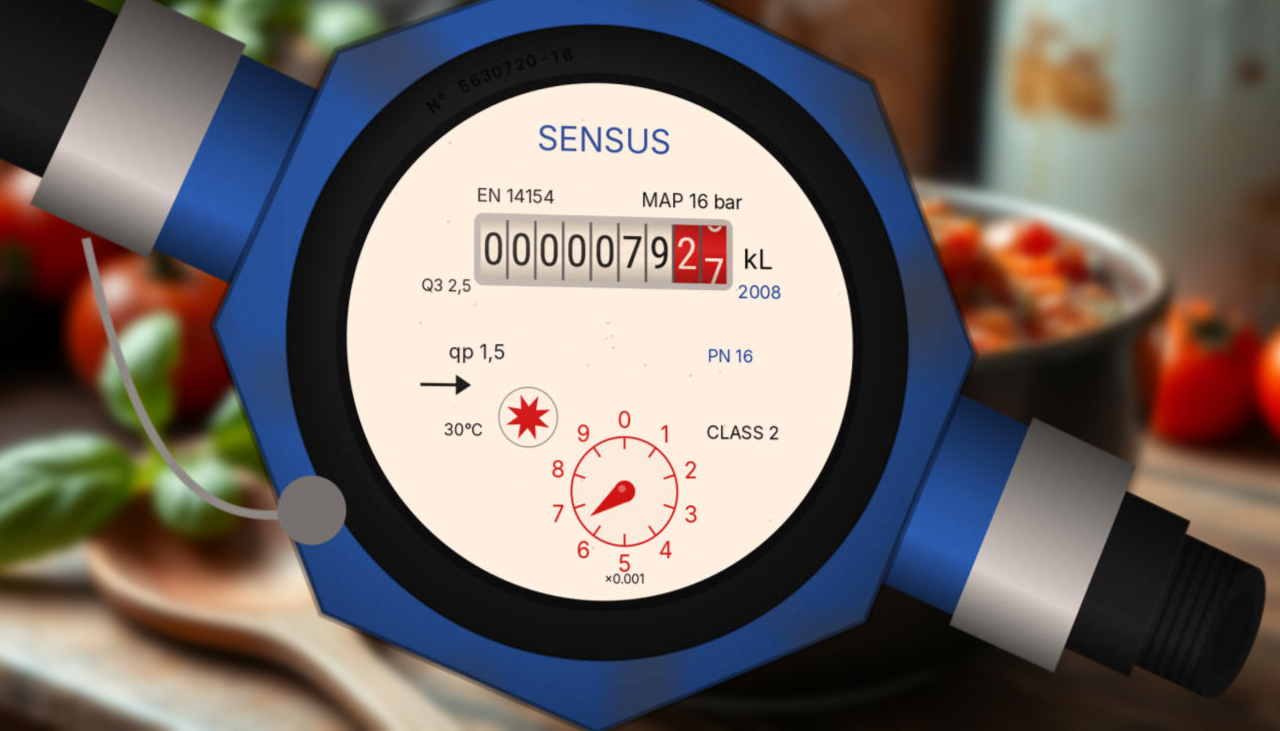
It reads 79.266 kL
